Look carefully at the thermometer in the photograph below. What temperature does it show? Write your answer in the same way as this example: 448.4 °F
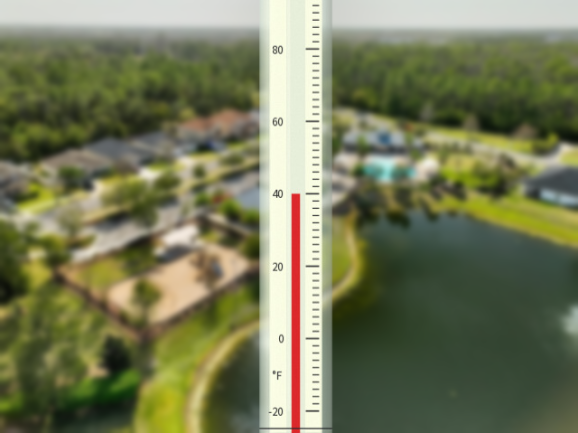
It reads 40 °F
